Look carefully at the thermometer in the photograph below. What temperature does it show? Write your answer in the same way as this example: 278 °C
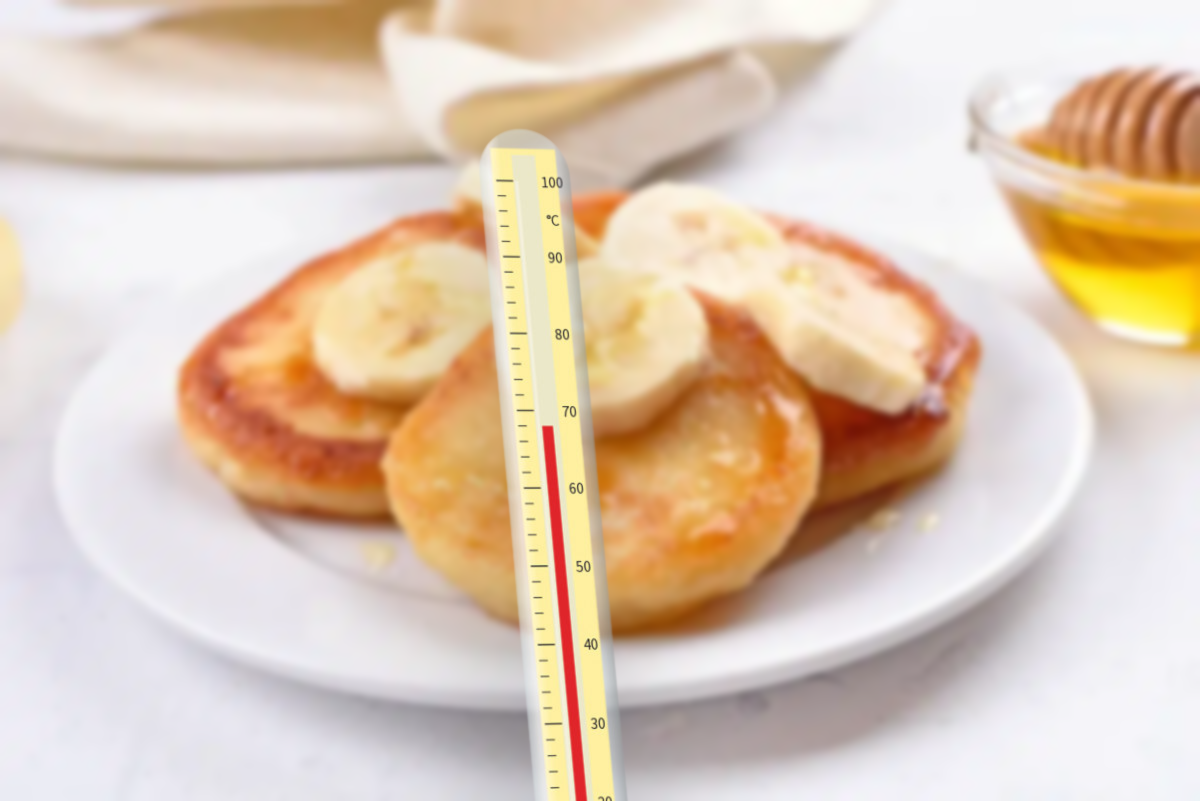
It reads 68 °C
